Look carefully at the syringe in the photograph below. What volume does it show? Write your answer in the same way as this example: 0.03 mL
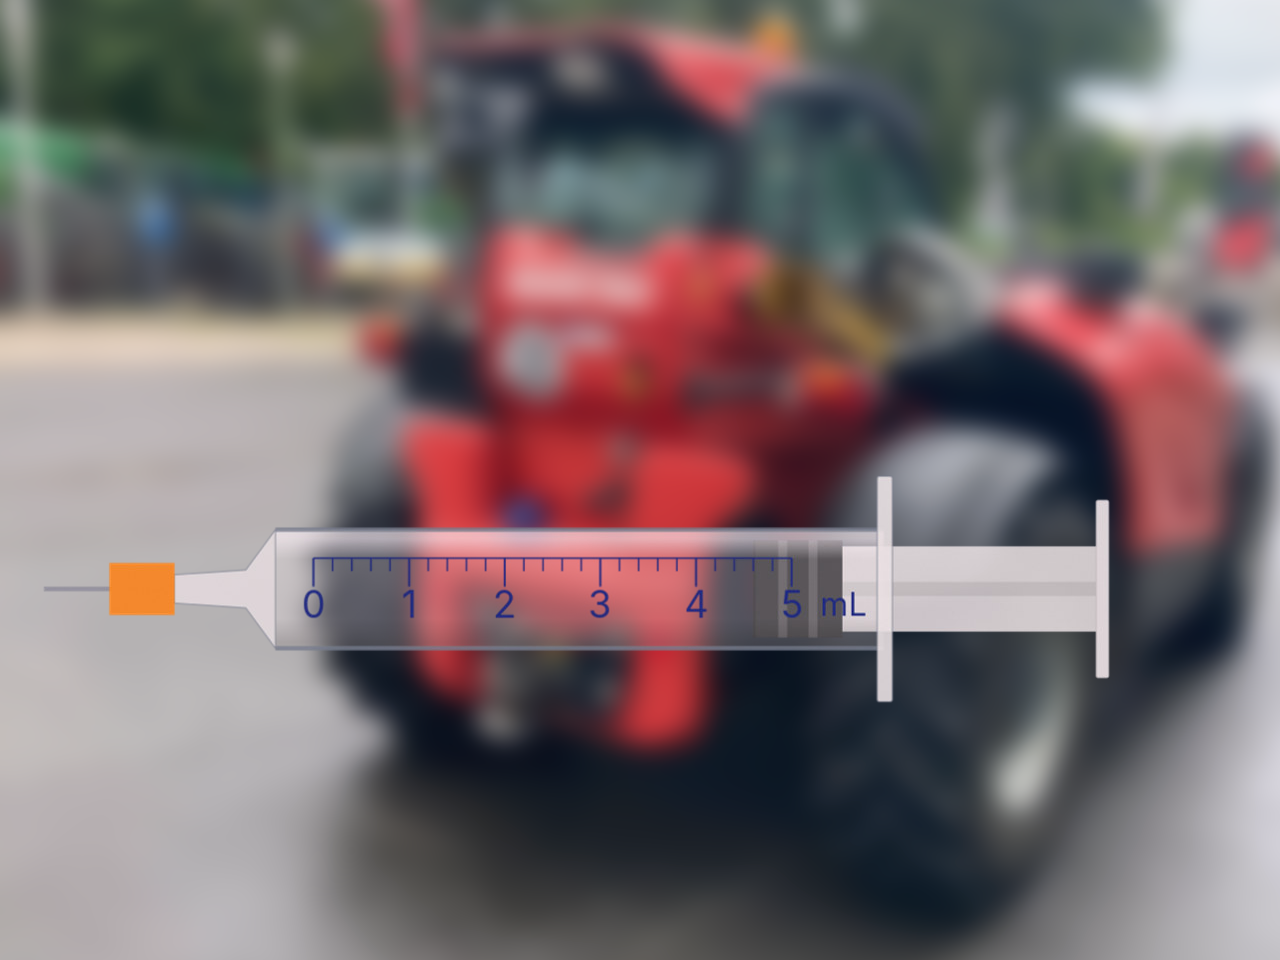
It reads 4.6 mL
